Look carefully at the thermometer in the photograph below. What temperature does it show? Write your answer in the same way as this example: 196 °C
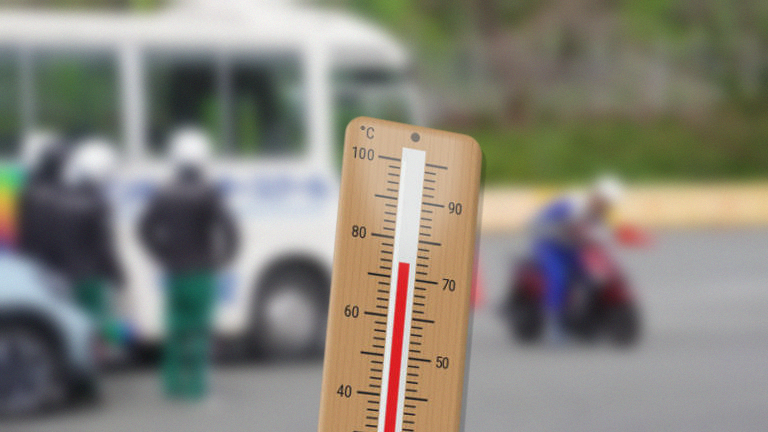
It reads 74 °C
